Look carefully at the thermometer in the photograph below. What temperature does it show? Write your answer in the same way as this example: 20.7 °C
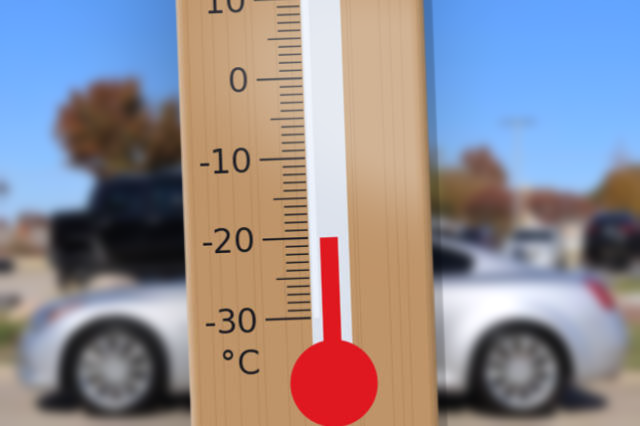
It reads -20 °C
